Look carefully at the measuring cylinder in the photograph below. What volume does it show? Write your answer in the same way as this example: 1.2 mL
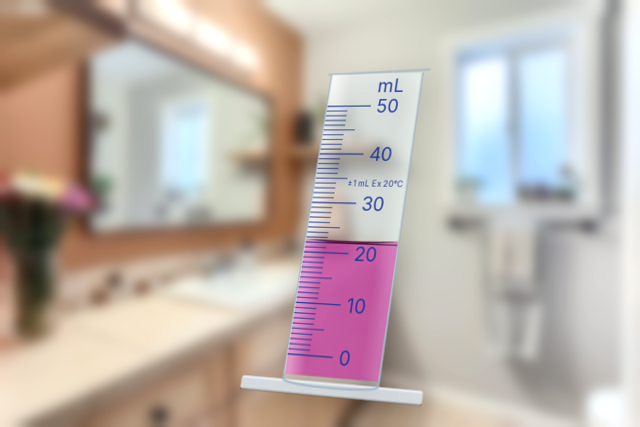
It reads 22 mL
